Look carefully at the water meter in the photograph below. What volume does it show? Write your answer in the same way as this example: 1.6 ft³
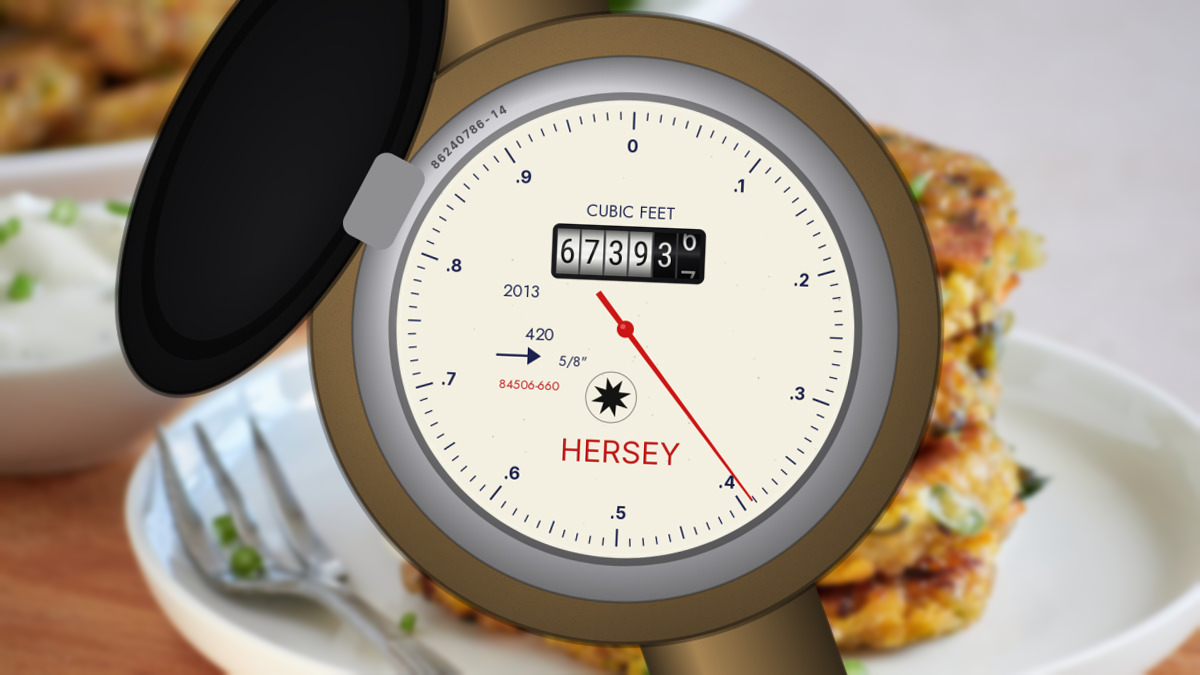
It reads 673936.39 ft³
